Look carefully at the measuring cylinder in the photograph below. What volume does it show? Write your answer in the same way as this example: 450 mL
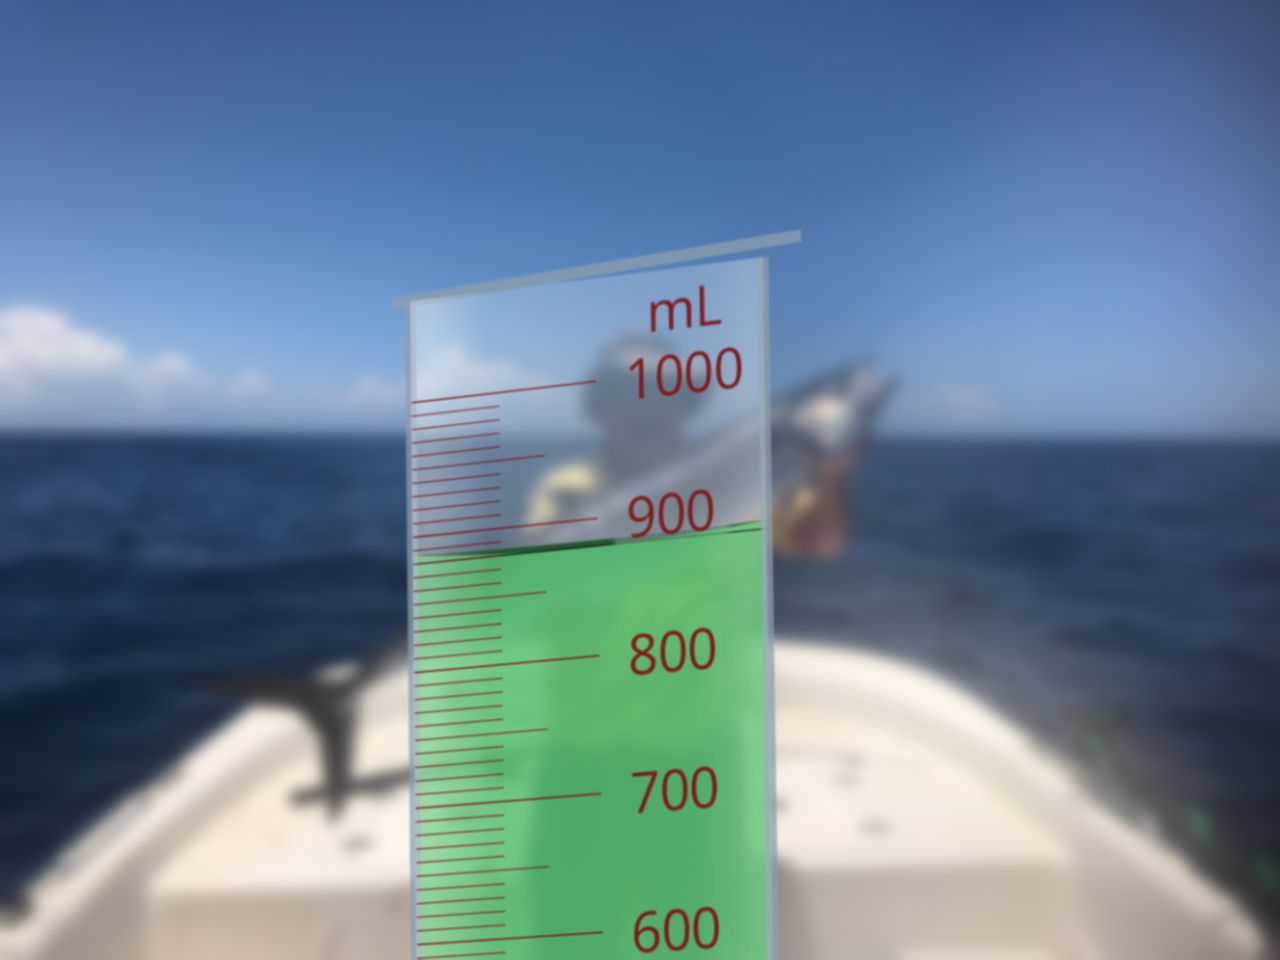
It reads 880 mL
